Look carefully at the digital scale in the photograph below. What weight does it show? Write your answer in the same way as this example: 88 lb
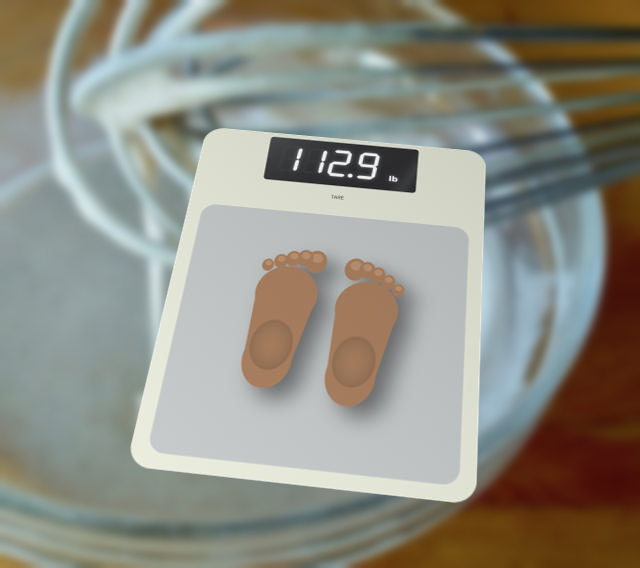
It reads 112.9 lb
